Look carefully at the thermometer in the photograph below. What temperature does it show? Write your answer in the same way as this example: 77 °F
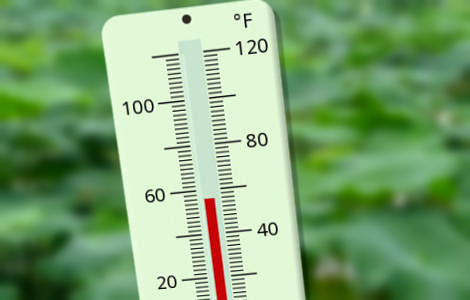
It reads 56 °F
